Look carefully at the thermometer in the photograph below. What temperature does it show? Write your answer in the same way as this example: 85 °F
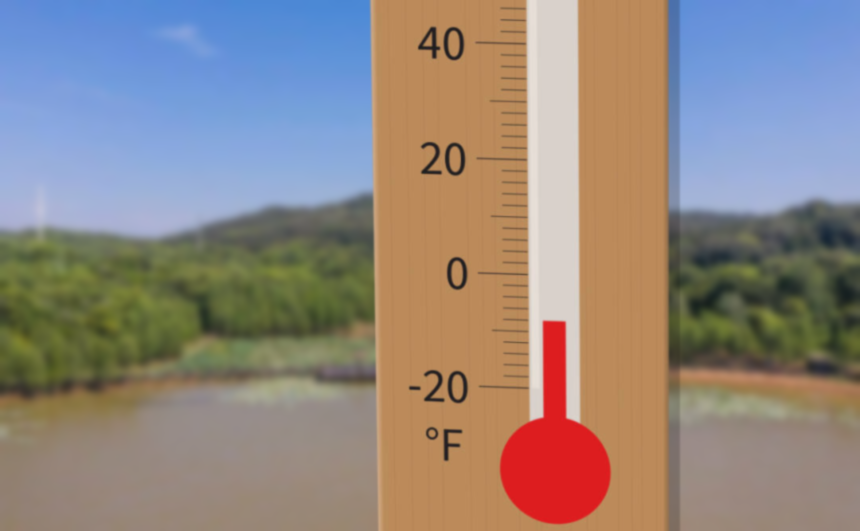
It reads -8 °F
